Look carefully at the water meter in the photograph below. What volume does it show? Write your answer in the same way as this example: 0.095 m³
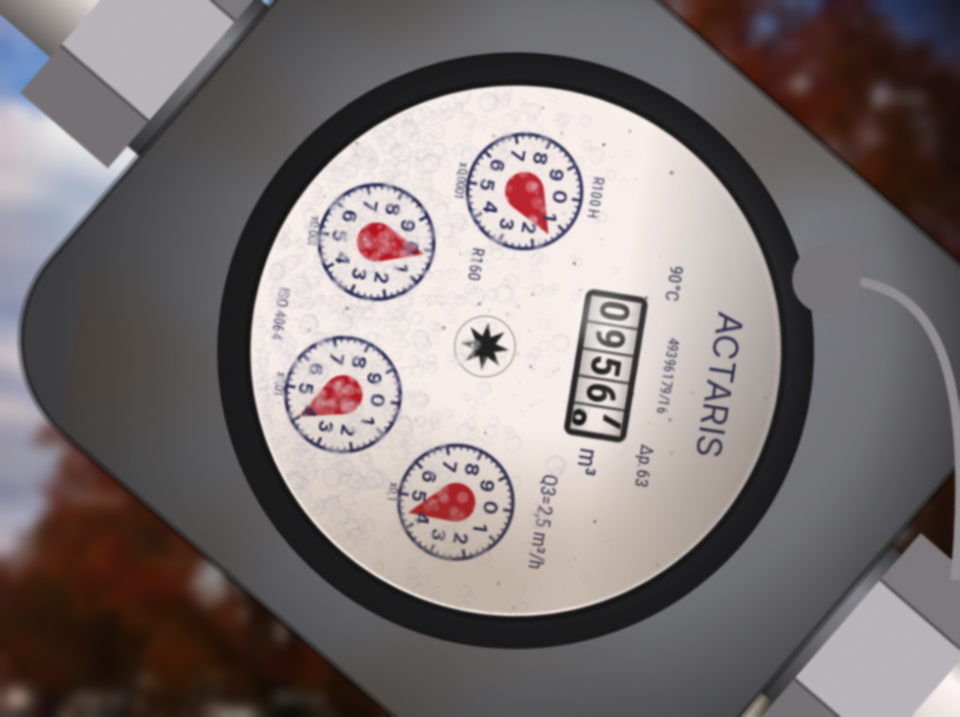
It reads 9567.4401 m³
